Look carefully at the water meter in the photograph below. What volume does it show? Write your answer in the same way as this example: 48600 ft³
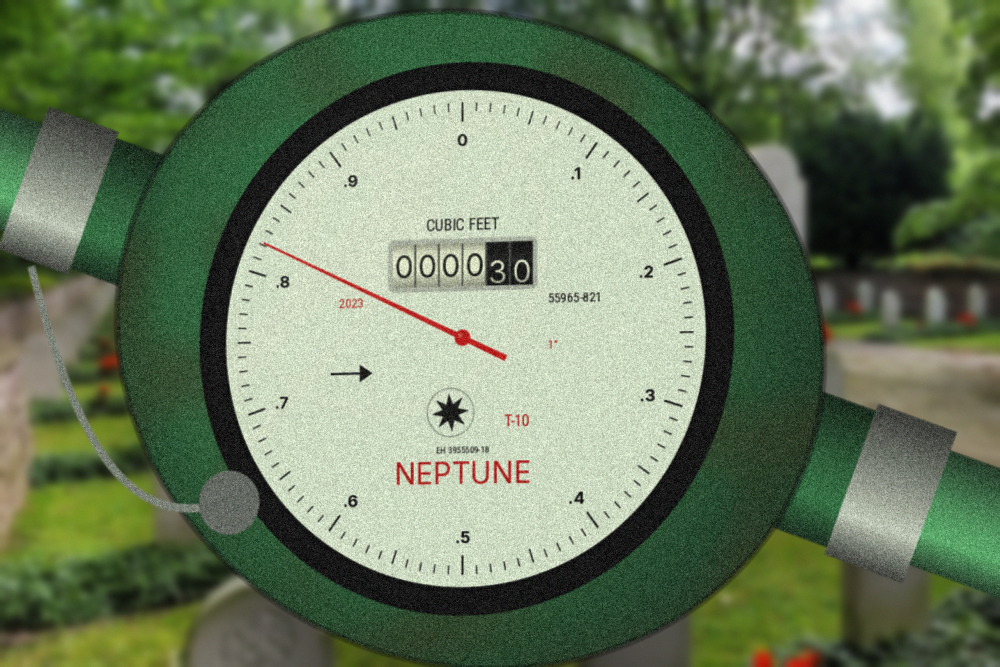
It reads 29.82 ft³
